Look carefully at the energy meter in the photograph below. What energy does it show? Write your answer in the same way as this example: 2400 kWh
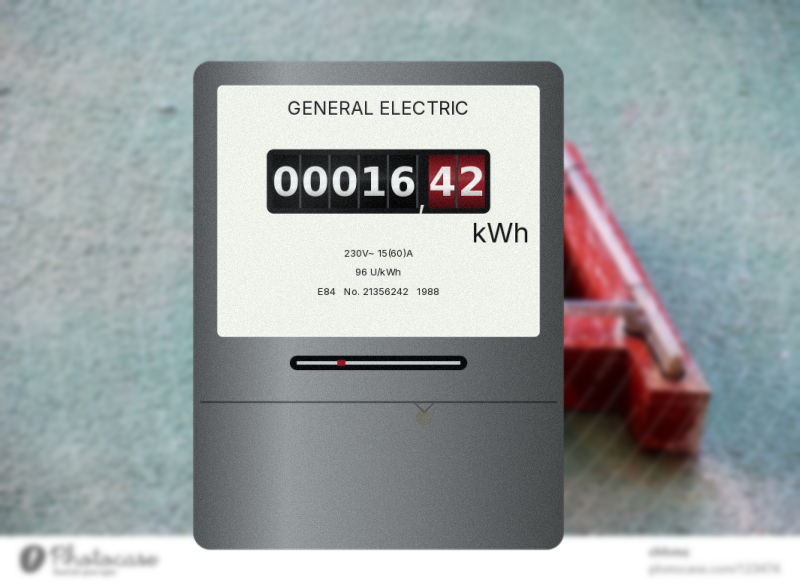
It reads 16.42 kWh
